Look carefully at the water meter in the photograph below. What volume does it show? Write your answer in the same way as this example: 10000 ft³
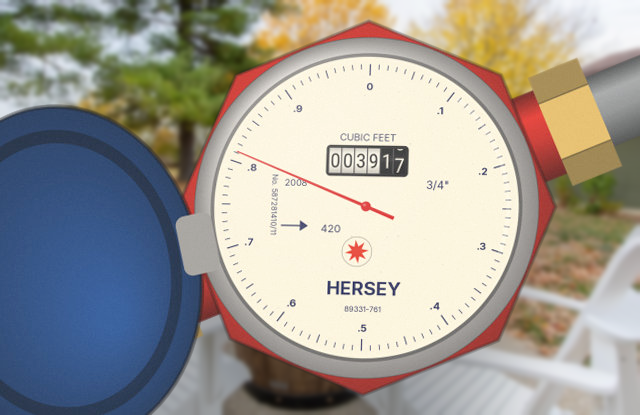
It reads 3916.81 ft³
